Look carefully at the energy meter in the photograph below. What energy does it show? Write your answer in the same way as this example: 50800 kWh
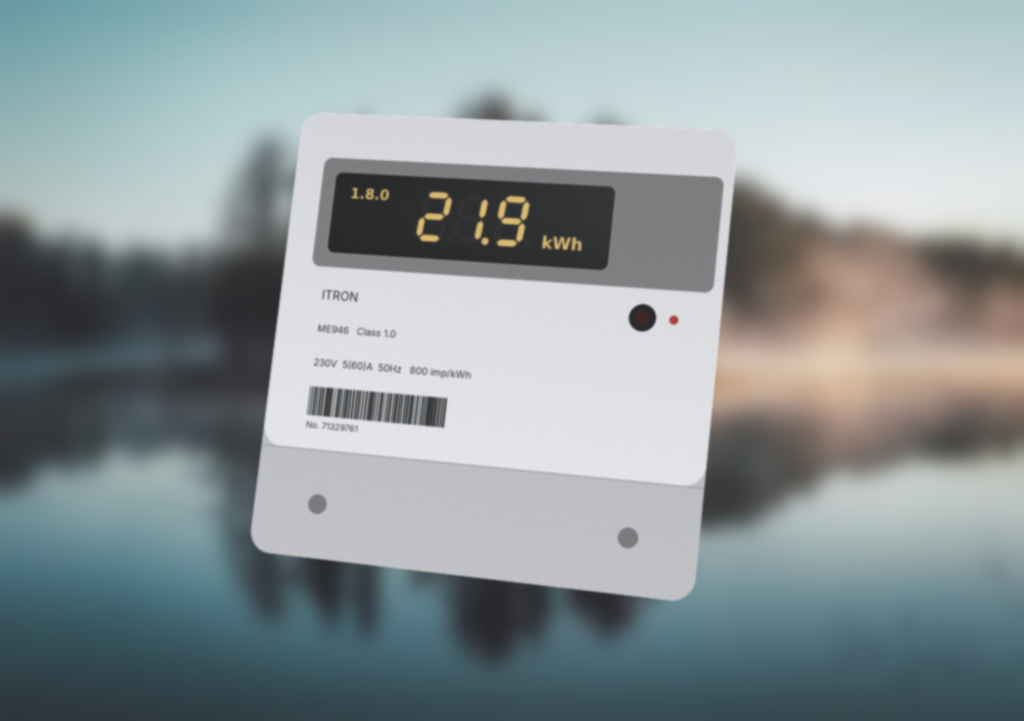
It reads 21.9 kWh
